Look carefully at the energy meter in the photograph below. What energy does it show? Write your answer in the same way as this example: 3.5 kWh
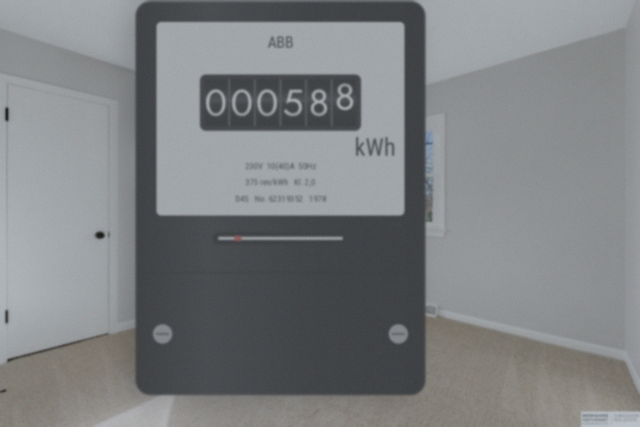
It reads 588 kWh
